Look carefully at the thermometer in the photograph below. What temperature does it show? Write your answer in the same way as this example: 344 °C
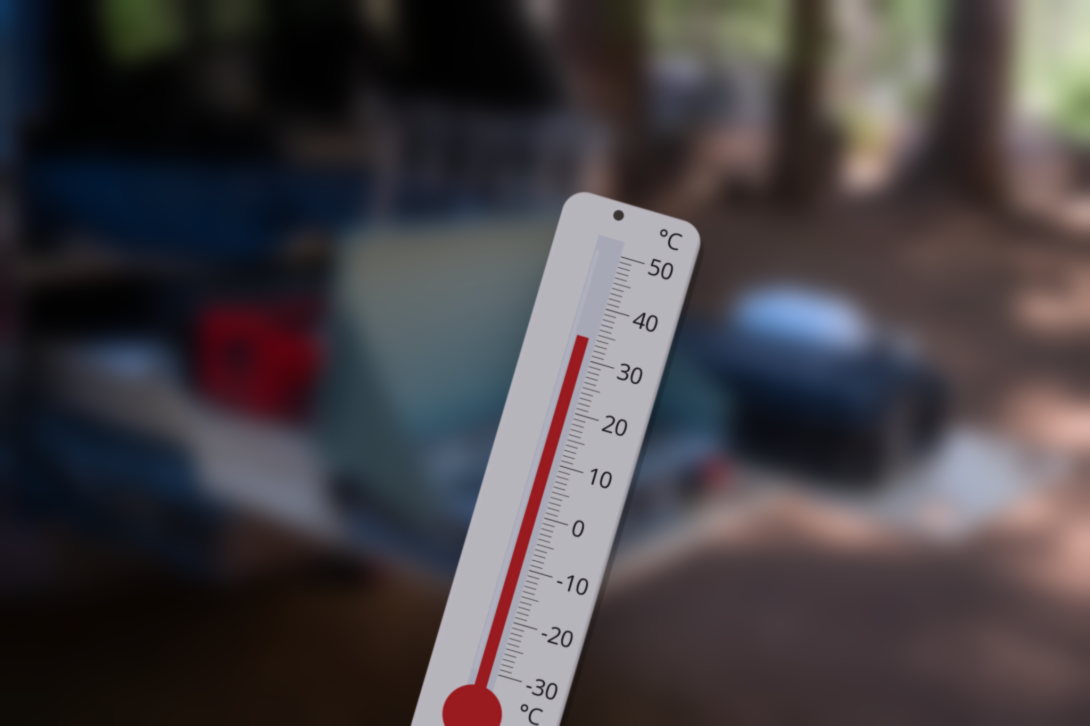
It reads 34 °C
